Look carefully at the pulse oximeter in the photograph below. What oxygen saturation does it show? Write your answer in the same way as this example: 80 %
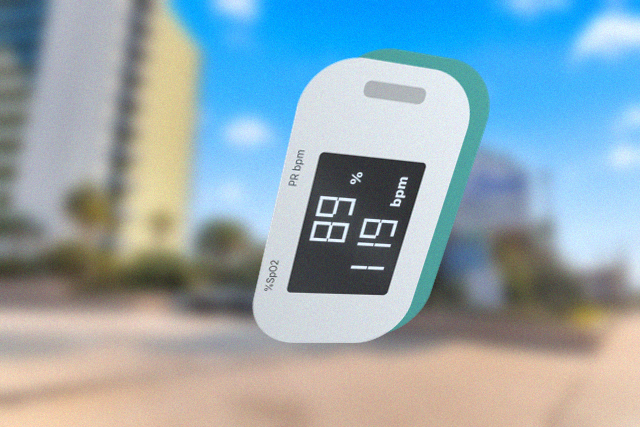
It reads 89 %
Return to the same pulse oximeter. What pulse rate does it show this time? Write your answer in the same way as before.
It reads 119 bpm
